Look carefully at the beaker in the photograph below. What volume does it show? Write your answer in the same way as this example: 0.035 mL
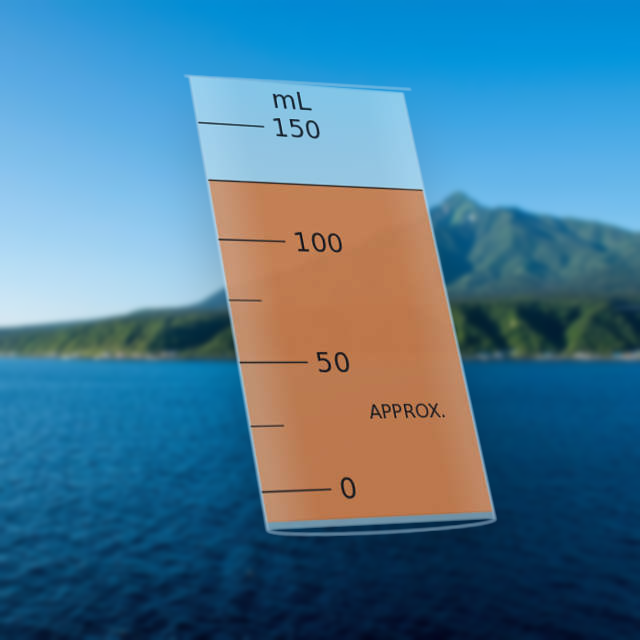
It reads 125 mL
